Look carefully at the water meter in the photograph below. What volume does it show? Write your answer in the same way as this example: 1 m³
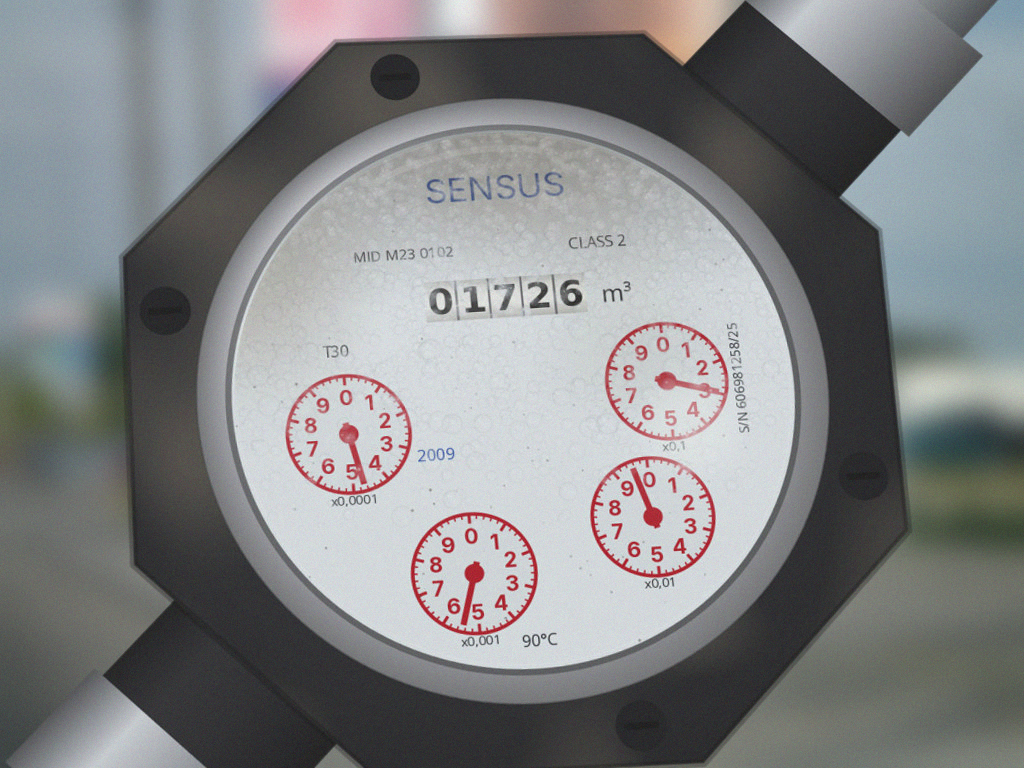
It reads 1726.2954 m³
